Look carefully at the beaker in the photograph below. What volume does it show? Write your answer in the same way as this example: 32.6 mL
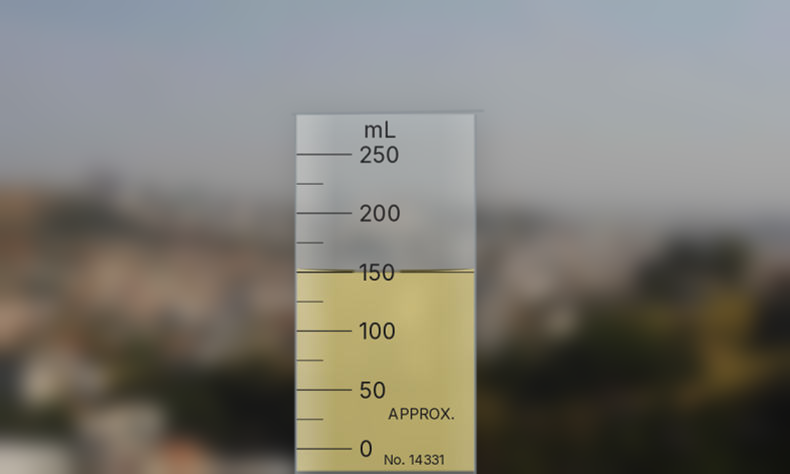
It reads 150 mL
